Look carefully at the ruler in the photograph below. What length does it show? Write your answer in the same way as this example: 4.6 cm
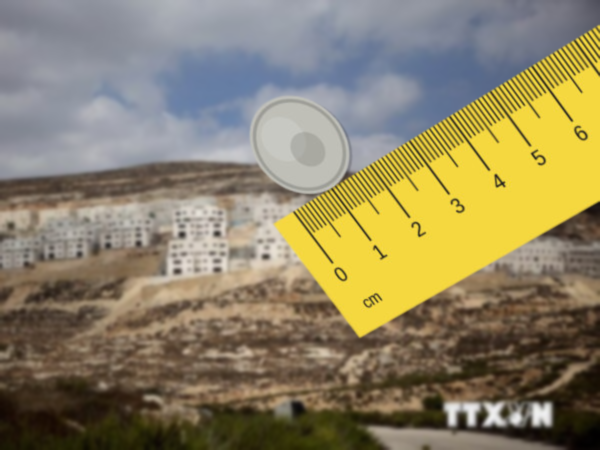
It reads 2 cm
